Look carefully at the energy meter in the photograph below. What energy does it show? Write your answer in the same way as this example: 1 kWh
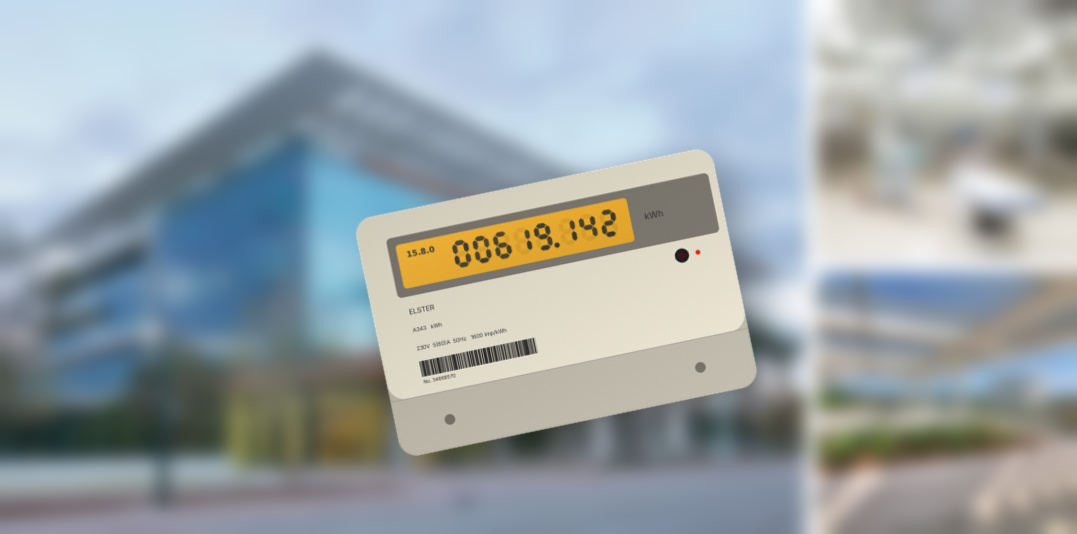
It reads 619.142 kWh
